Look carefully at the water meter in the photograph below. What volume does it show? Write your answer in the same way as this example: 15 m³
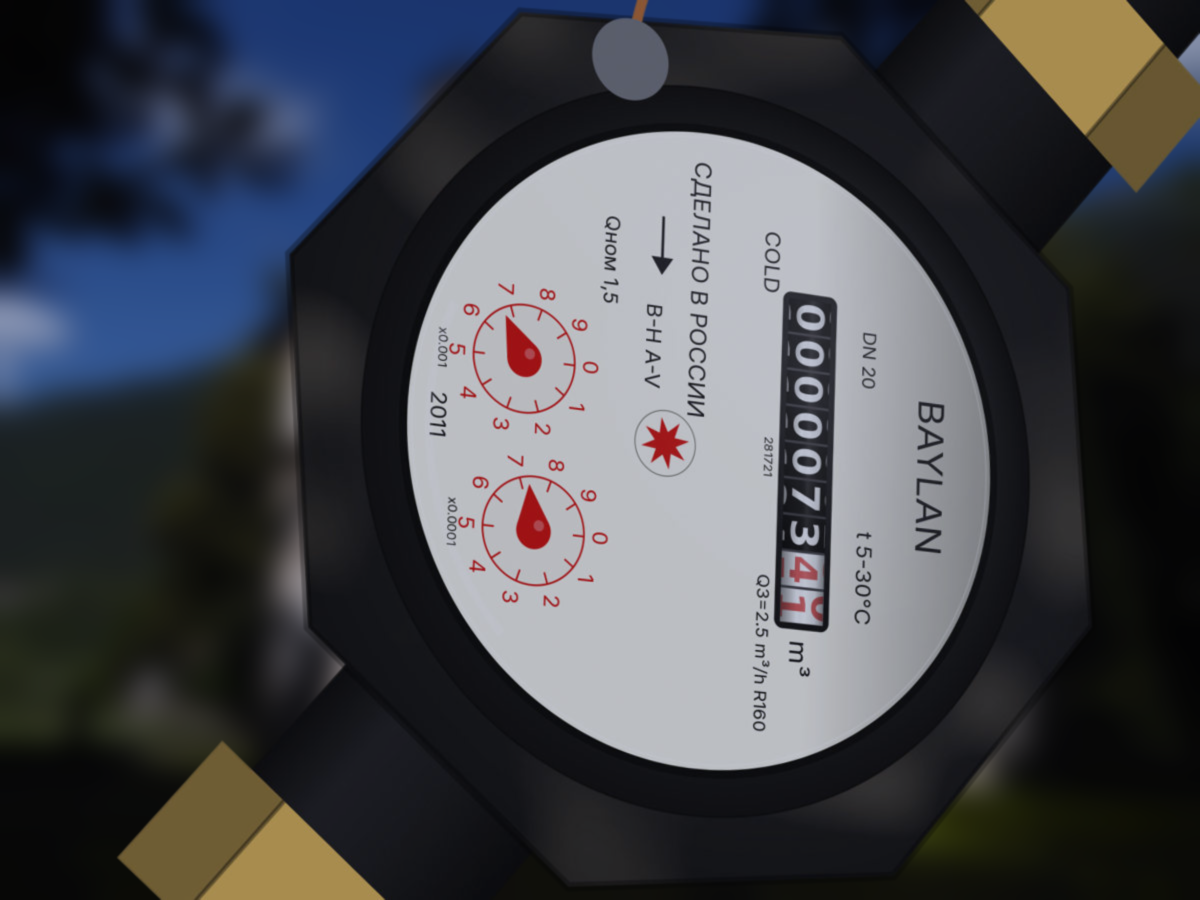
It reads 73.4067 m³
